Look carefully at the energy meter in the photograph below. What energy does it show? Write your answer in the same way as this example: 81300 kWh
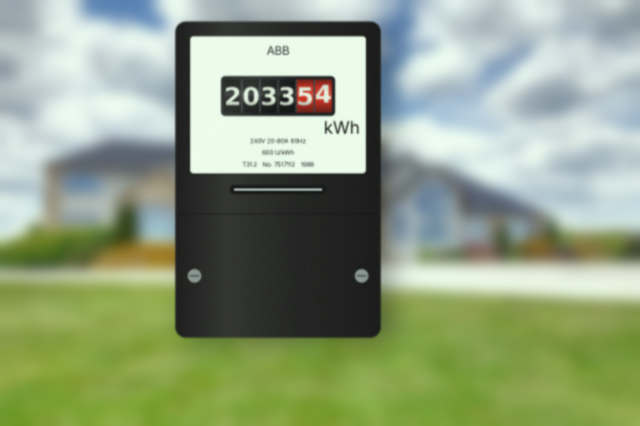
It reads 2033.54 kWh
